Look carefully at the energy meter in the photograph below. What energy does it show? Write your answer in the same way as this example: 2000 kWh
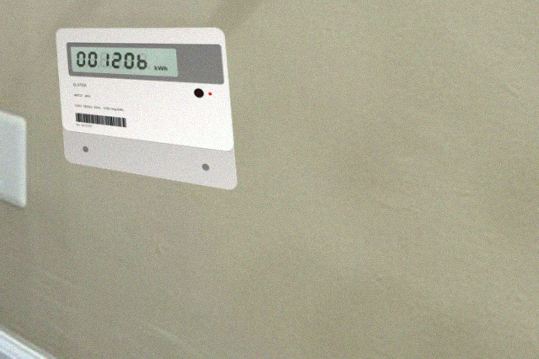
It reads 1206 kWh
